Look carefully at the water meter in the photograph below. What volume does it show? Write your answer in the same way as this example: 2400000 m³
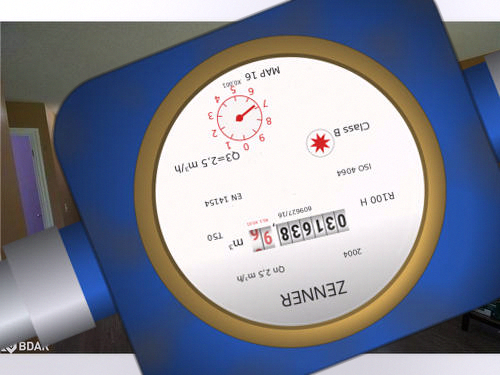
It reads 31638.956 m³
